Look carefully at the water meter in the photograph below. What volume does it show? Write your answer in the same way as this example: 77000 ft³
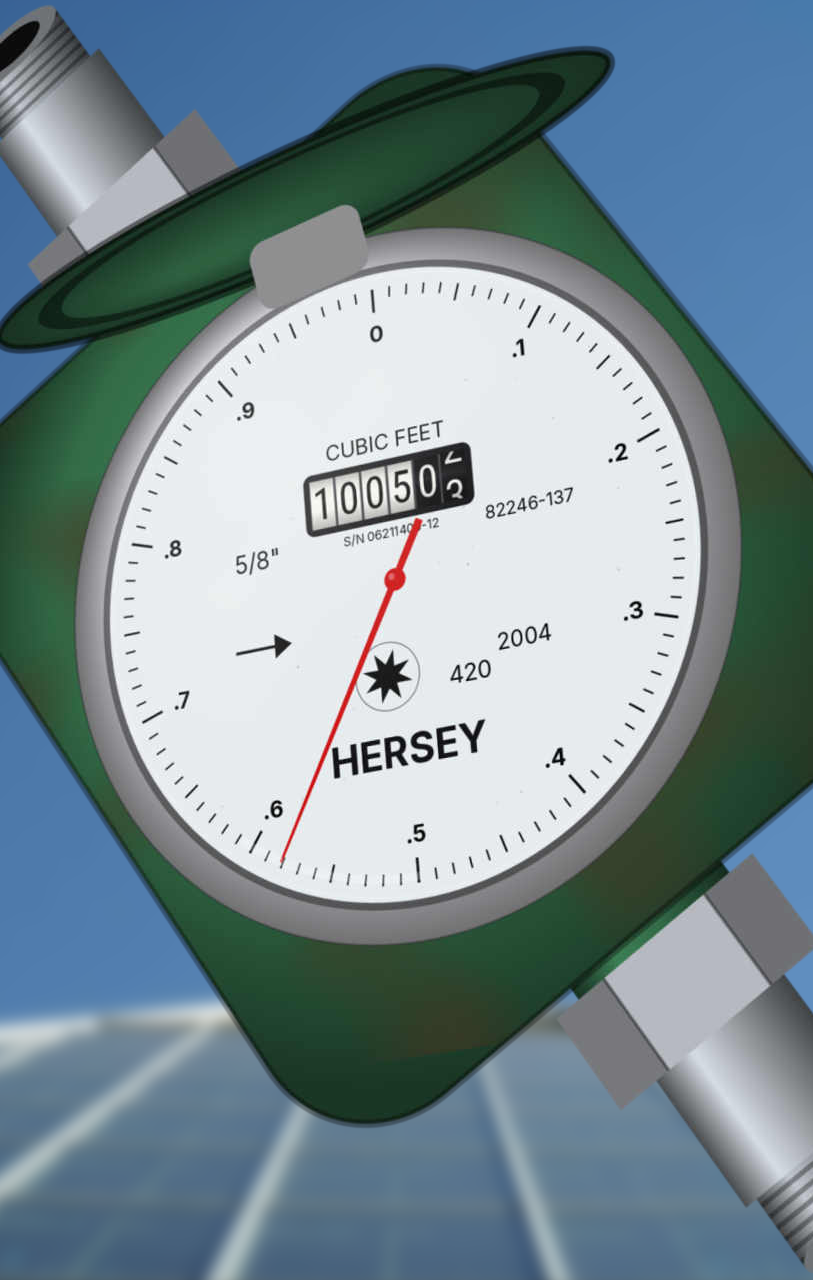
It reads 100502.58 ft³
